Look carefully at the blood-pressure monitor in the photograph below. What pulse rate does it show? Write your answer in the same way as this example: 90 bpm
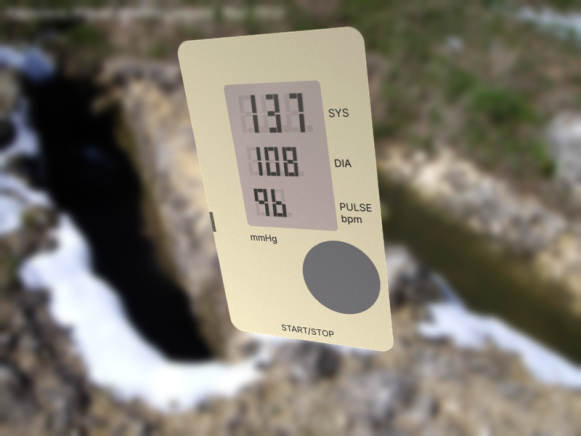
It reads 96 bpm
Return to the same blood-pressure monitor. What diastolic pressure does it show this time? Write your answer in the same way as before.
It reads 108 mmHg
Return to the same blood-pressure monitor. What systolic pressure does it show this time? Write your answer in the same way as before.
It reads 137 mmHg
